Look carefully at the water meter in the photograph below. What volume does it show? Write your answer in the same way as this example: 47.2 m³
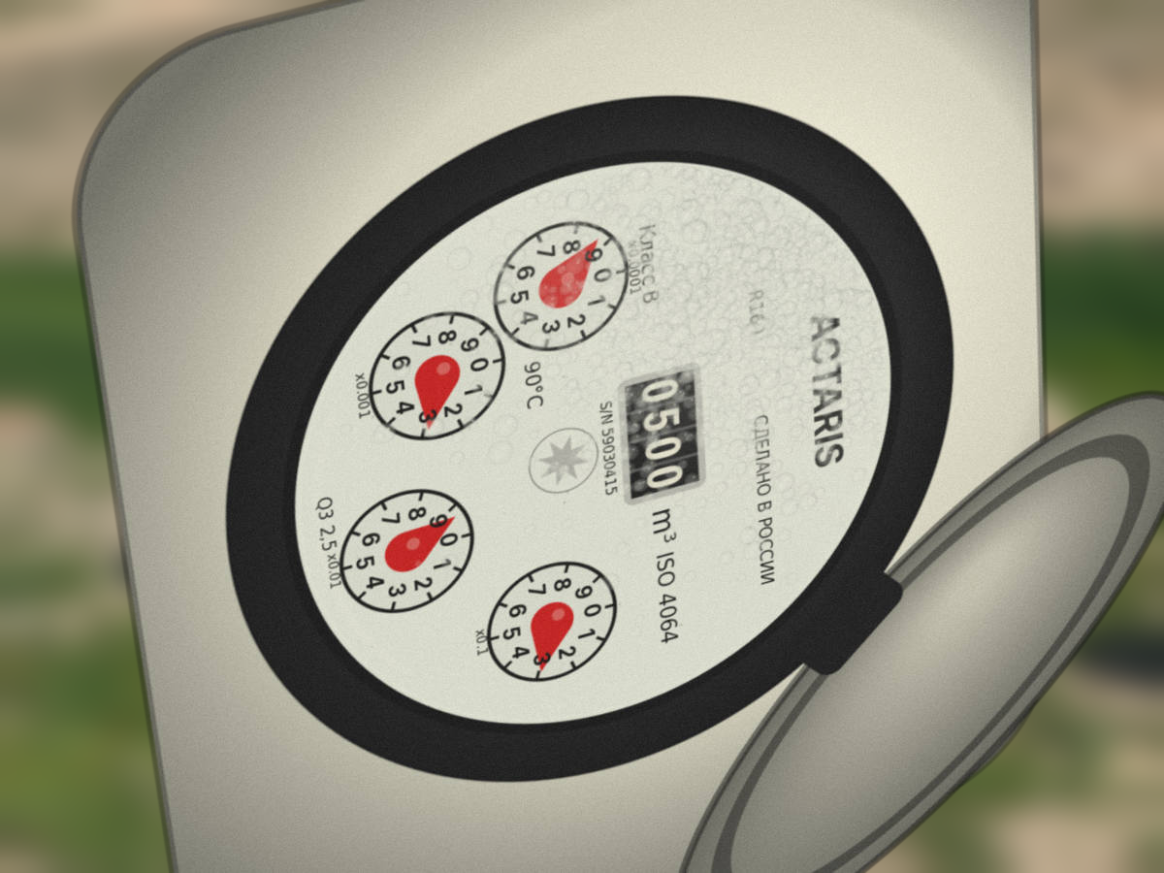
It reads 500.2928 m³
